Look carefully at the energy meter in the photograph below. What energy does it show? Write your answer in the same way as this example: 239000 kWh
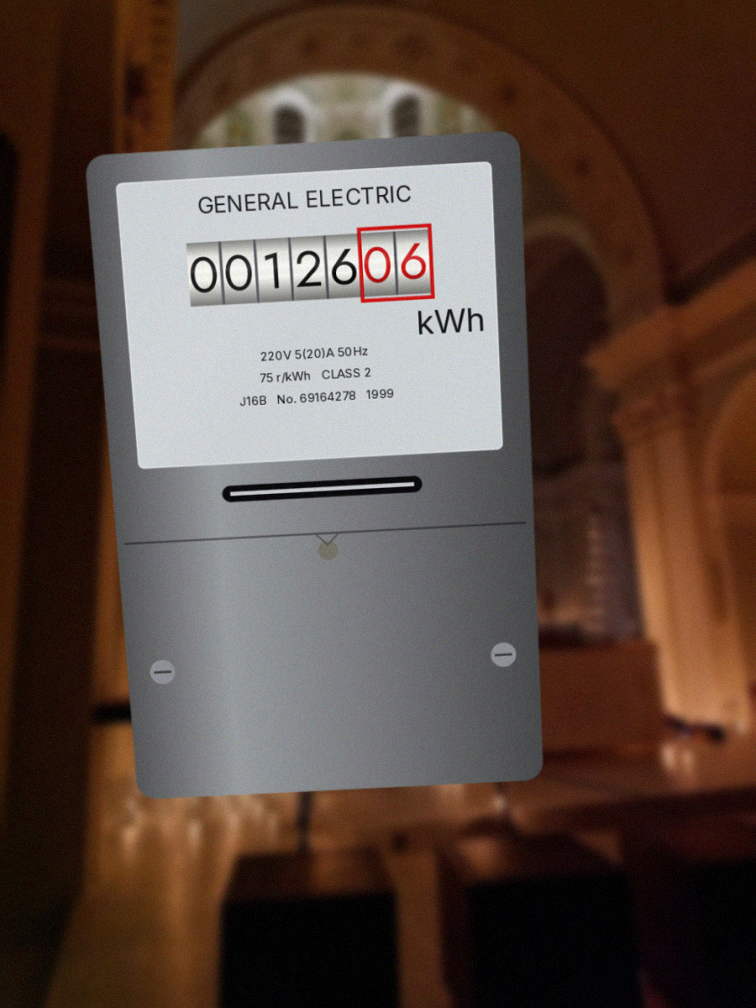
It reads 126.06 kWh
